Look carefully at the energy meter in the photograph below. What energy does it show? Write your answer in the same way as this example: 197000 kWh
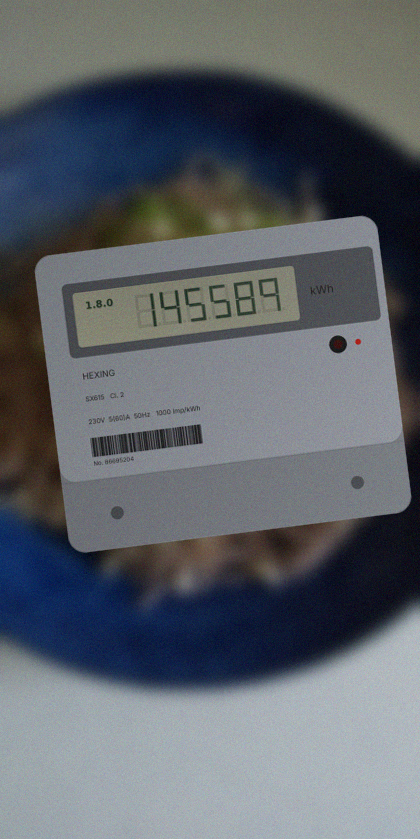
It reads 145589 kWh
